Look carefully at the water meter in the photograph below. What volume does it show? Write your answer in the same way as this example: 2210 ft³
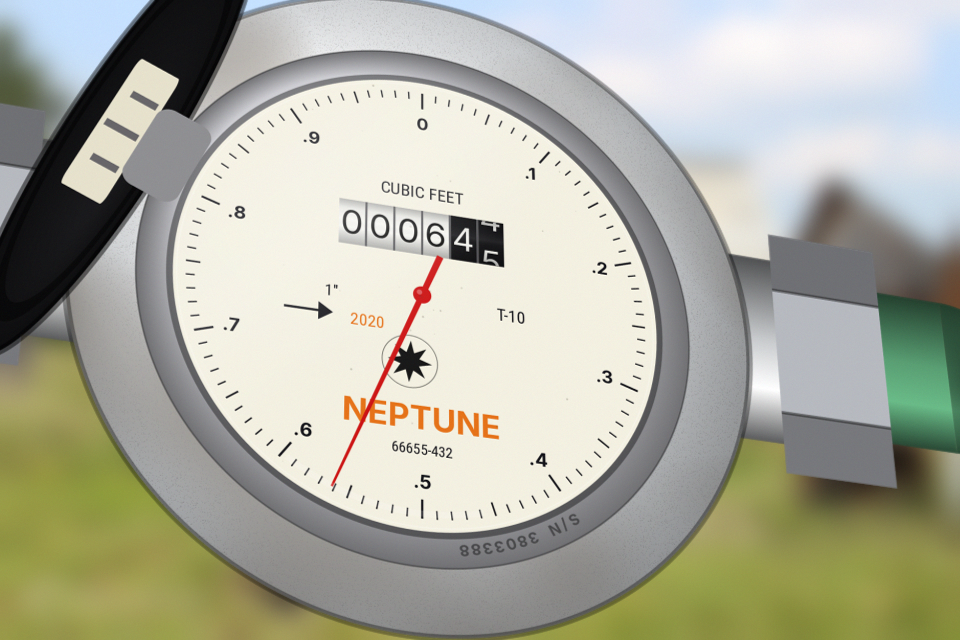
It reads 644.56 ft³
